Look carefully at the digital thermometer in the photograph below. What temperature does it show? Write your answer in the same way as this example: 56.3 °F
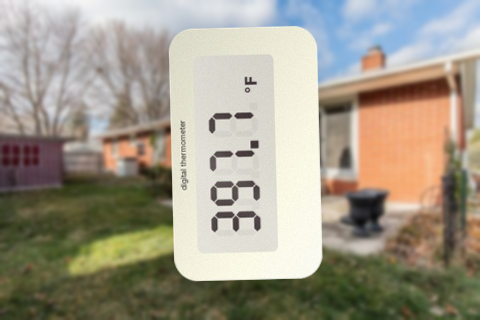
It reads 397.7 °F
